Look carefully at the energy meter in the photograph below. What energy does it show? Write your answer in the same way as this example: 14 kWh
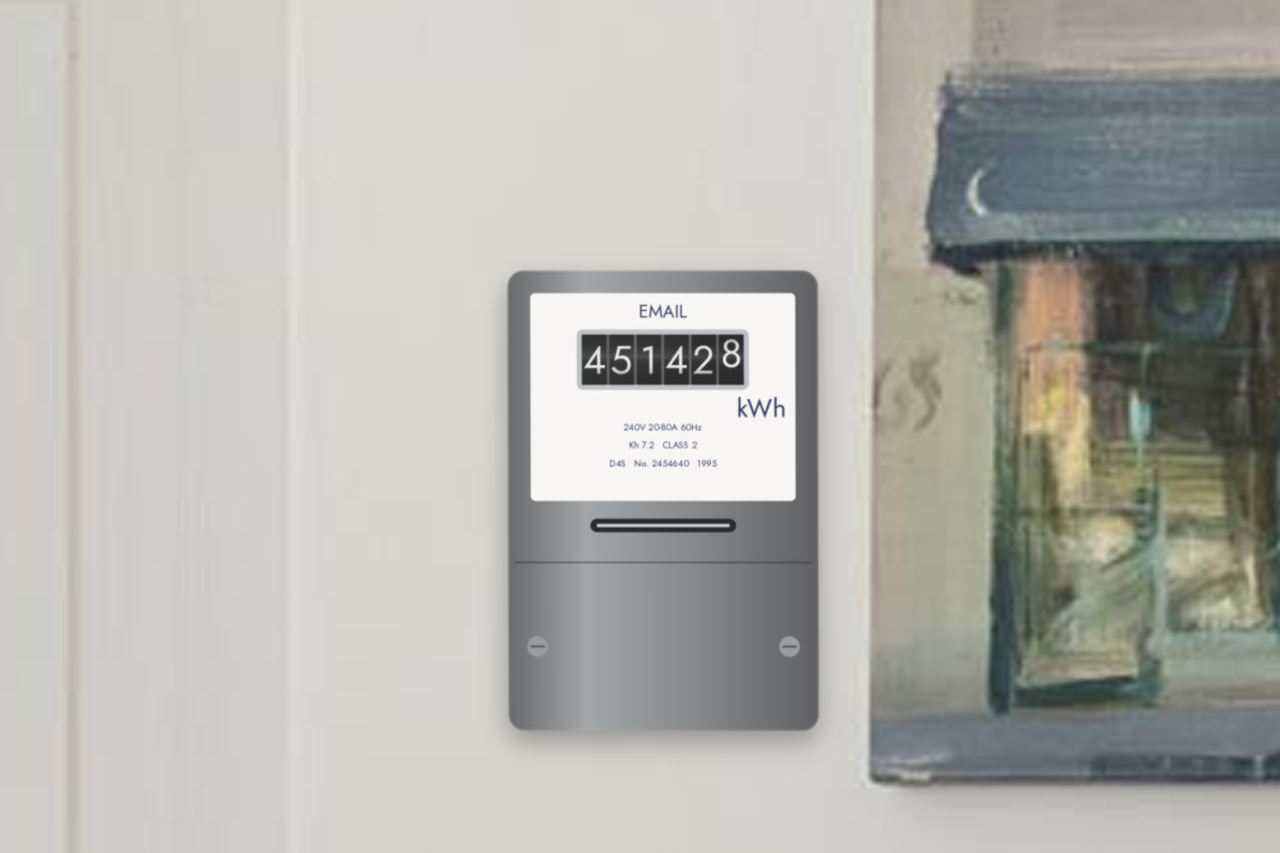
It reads 451428 kWh
